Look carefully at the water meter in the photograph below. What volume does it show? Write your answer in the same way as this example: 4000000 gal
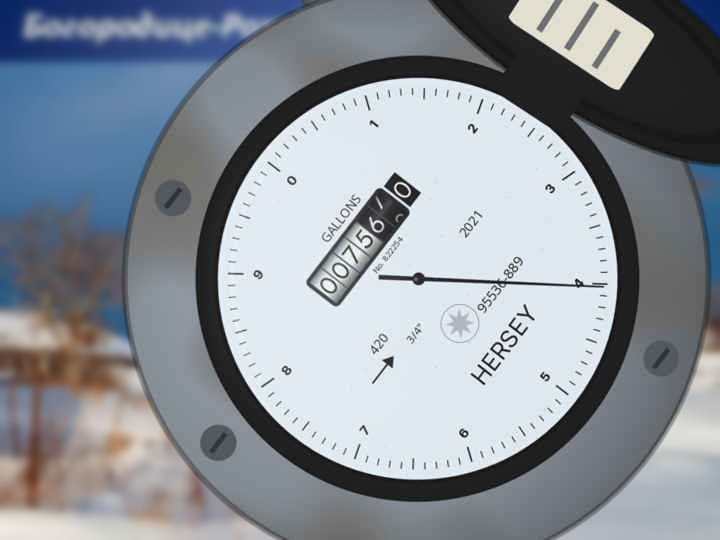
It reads 75674.0 gal
